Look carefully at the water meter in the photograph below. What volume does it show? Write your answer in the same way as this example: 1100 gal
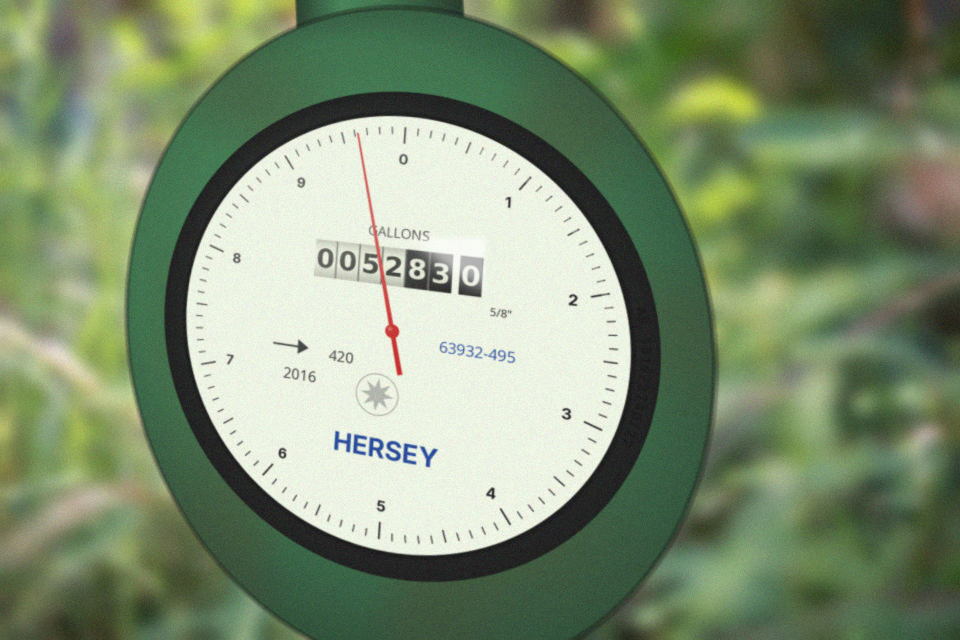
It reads 52829.6 gal
